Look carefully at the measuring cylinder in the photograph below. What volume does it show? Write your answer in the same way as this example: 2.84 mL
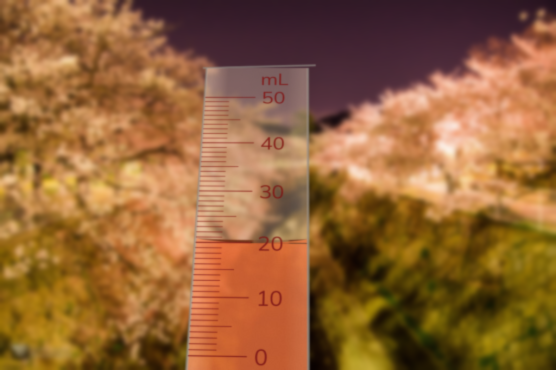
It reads 20 mL
